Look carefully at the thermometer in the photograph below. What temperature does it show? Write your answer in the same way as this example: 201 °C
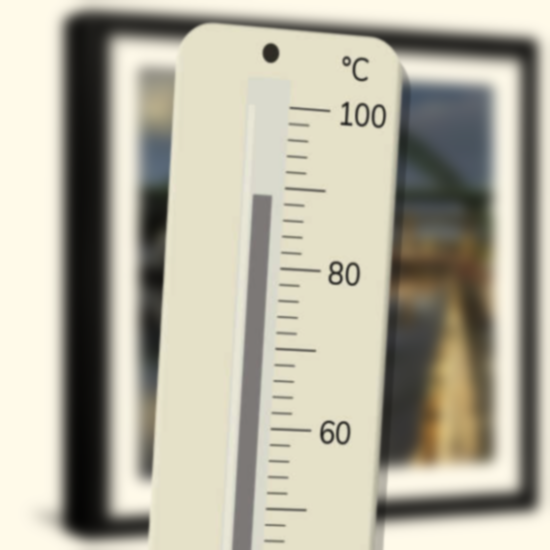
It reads 89 °C
